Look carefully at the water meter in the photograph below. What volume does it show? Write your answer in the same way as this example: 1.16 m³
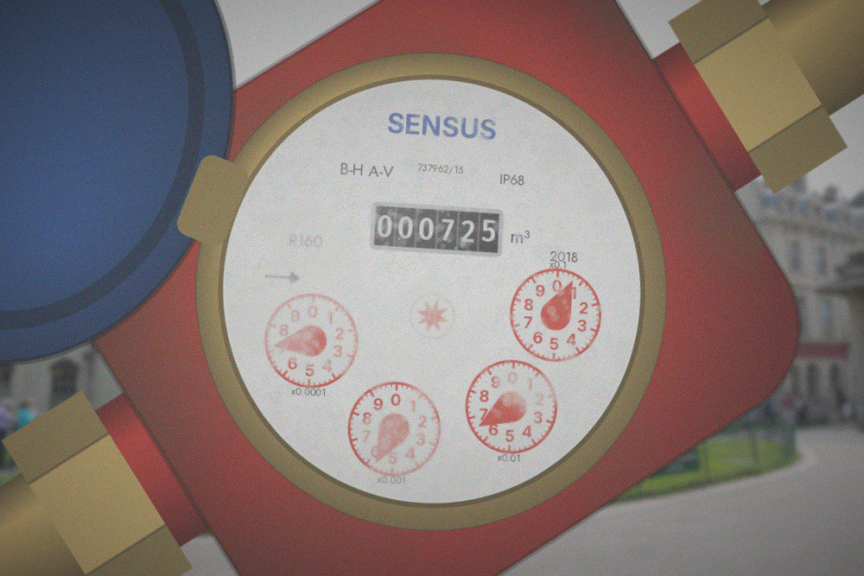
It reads 725.0657 m³
